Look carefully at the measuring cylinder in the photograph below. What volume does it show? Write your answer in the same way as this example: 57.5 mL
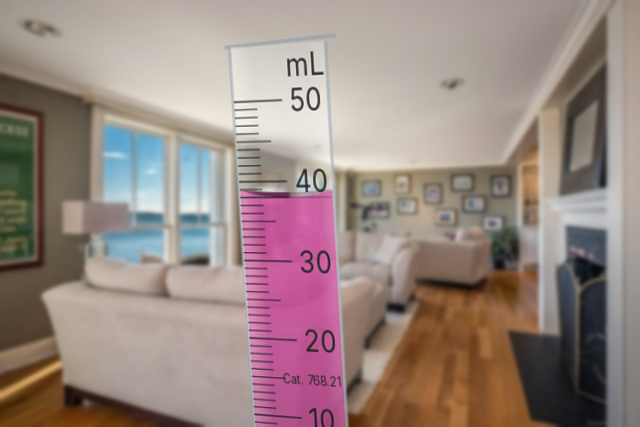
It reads 38 mL
